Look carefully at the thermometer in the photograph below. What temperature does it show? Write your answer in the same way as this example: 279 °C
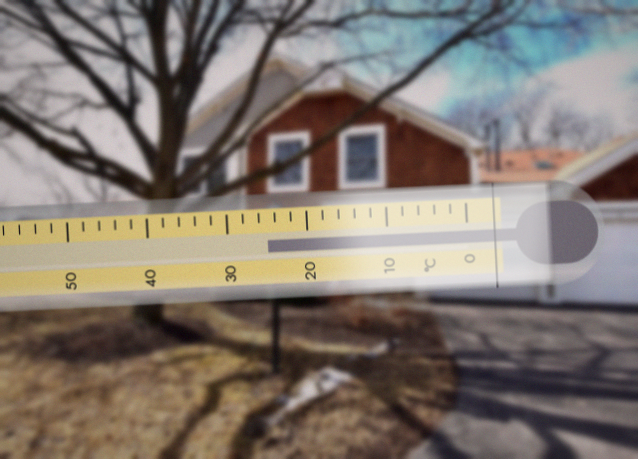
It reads 25 °C
